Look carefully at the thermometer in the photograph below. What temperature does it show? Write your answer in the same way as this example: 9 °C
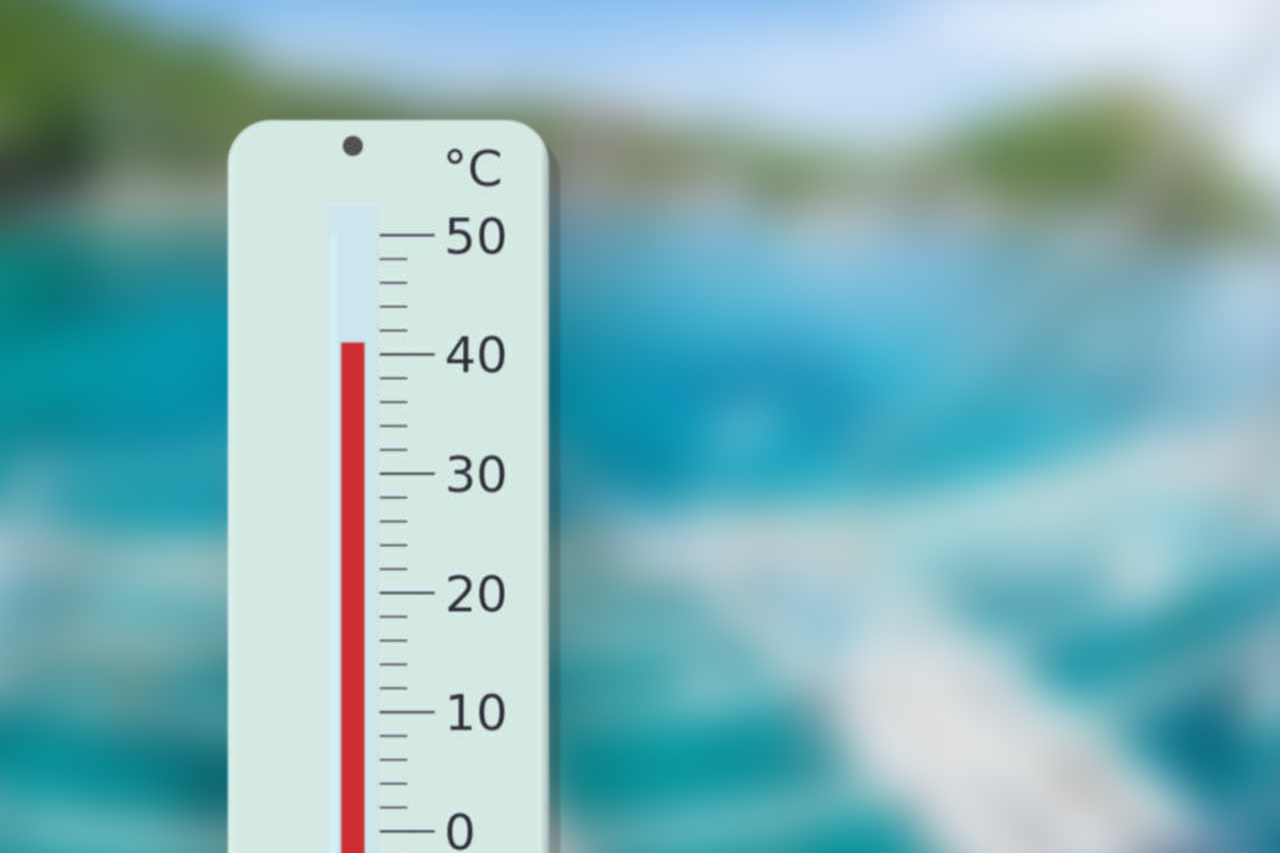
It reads 41 °C
